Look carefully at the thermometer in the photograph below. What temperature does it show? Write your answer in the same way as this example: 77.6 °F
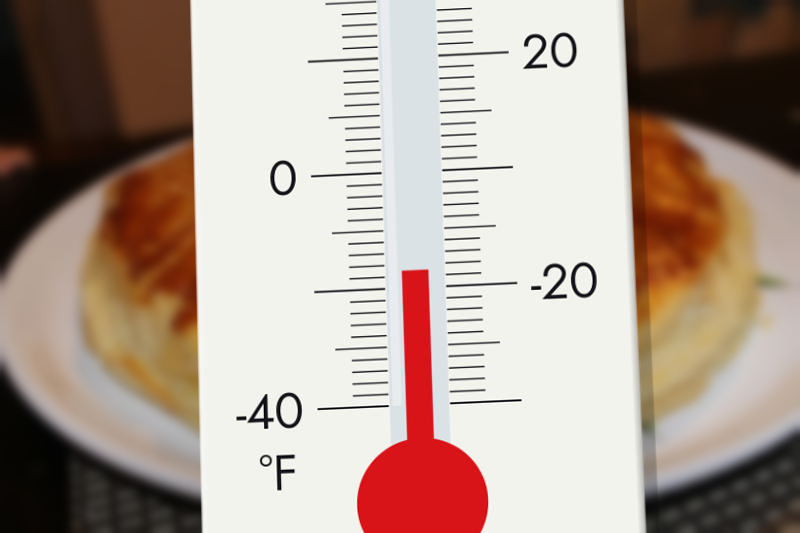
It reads -17 °F
